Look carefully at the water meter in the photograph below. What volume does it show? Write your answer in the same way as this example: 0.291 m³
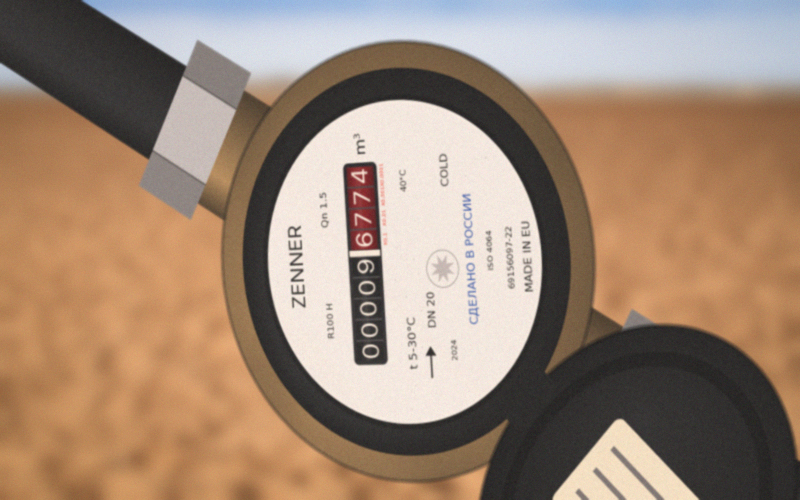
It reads 9.6774 m³
